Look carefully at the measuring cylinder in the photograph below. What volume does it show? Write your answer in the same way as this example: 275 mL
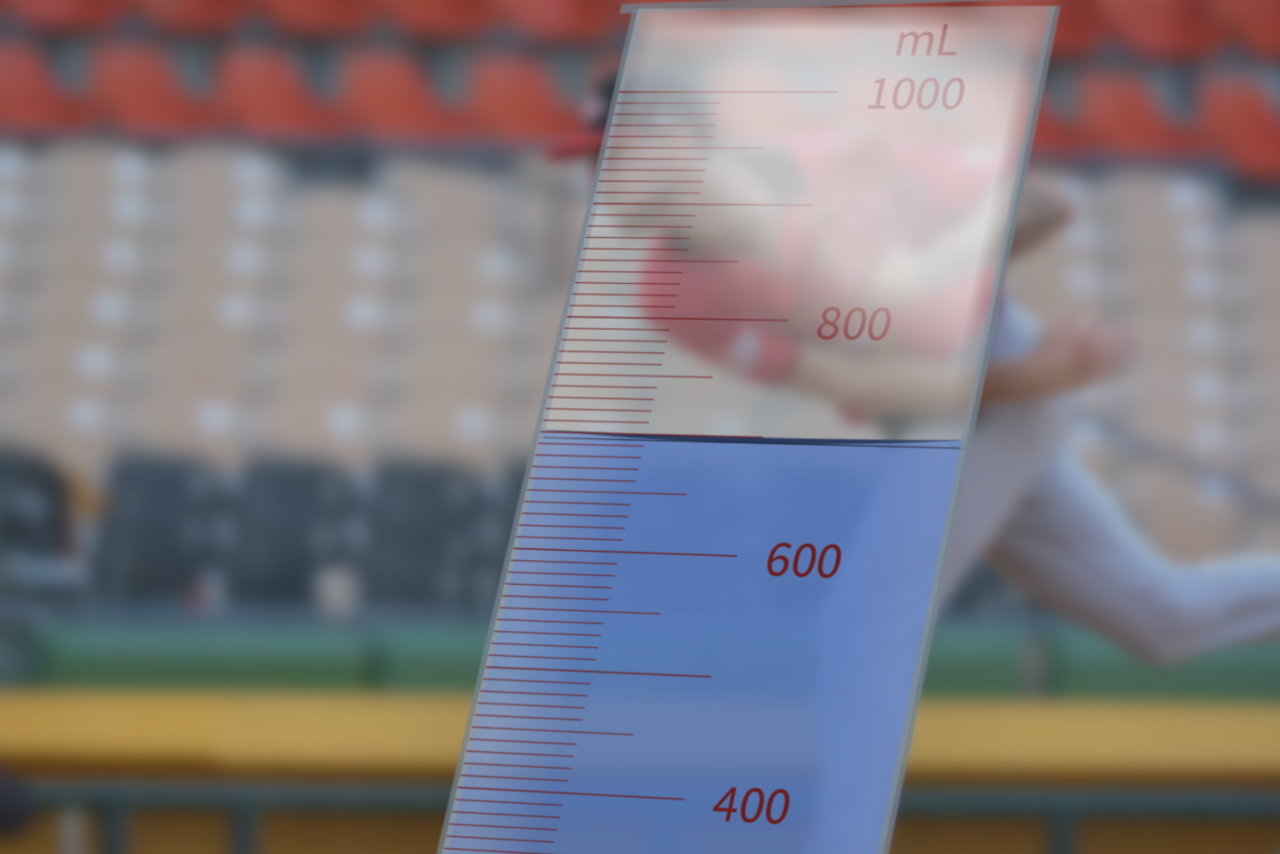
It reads 695 mL
